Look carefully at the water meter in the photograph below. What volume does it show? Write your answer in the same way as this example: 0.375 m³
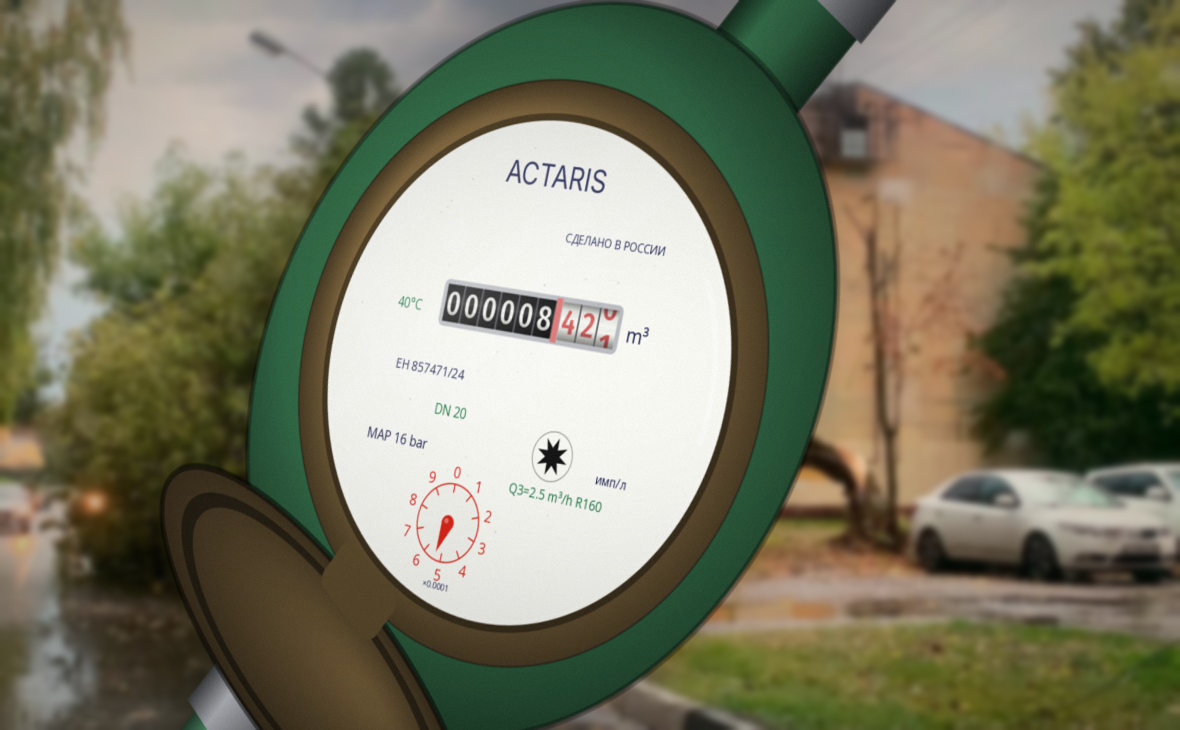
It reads 8.4205 m³
